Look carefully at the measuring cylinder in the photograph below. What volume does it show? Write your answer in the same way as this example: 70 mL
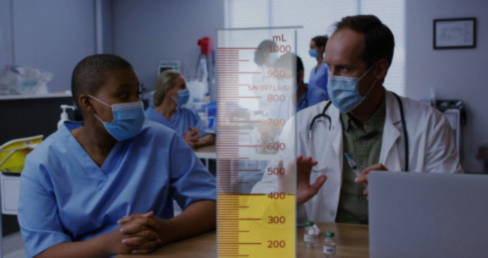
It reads 400 mL
